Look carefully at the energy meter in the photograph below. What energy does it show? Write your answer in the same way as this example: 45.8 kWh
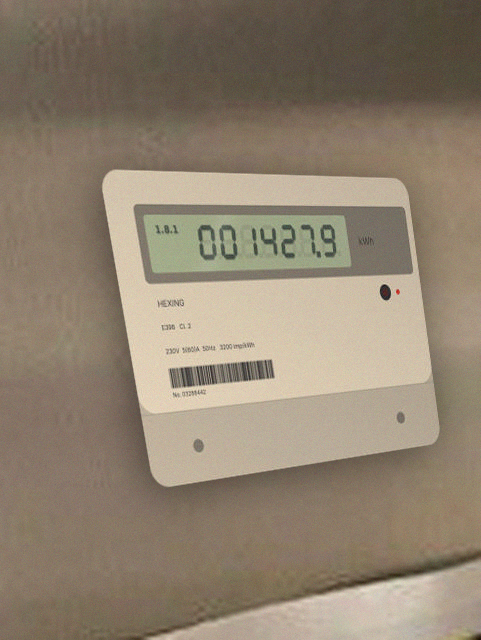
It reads 1427.9 kWh
